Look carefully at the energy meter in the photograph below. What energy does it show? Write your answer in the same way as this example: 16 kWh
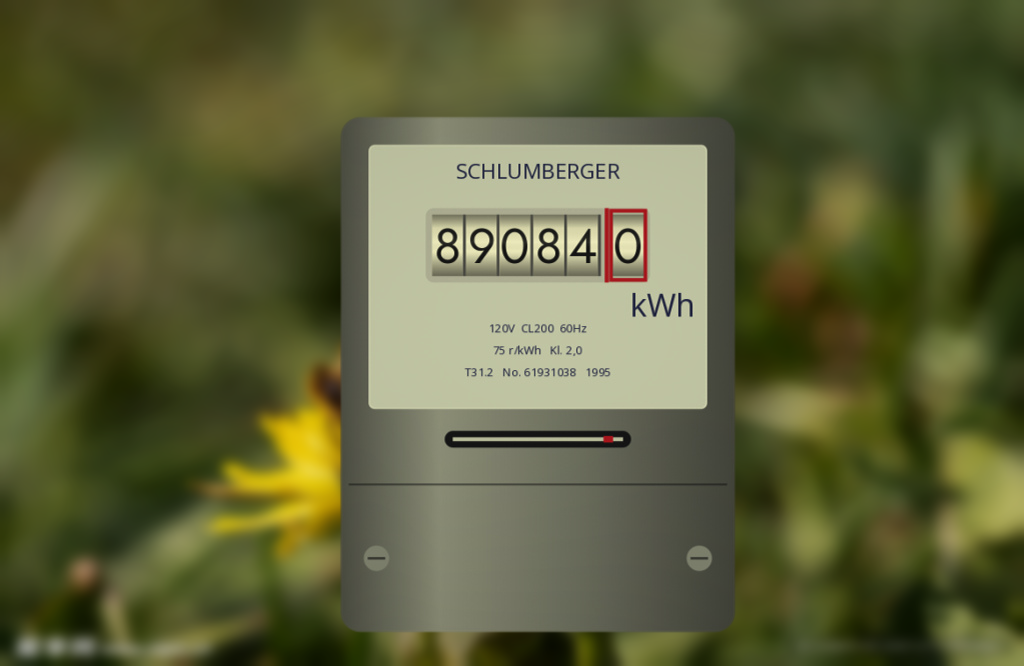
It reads 89084.0 kWh
